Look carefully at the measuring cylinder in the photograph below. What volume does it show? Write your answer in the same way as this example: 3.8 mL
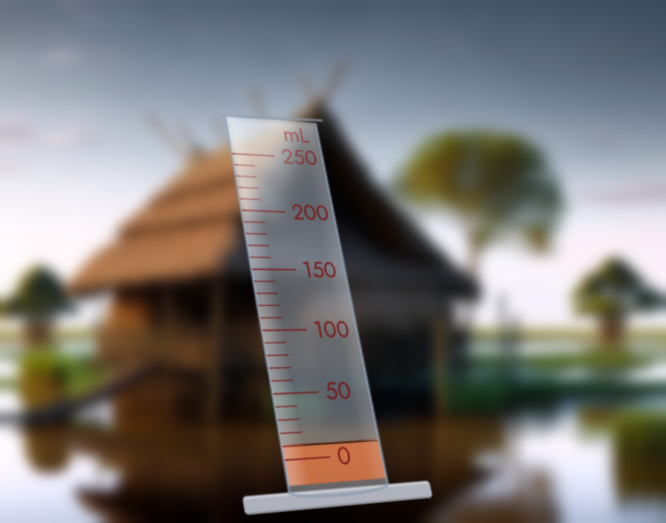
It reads 10 mL
